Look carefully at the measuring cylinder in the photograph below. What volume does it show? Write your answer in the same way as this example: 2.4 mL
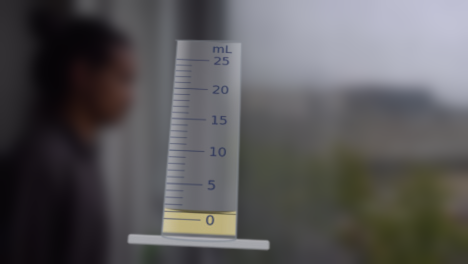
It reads 1 mL
